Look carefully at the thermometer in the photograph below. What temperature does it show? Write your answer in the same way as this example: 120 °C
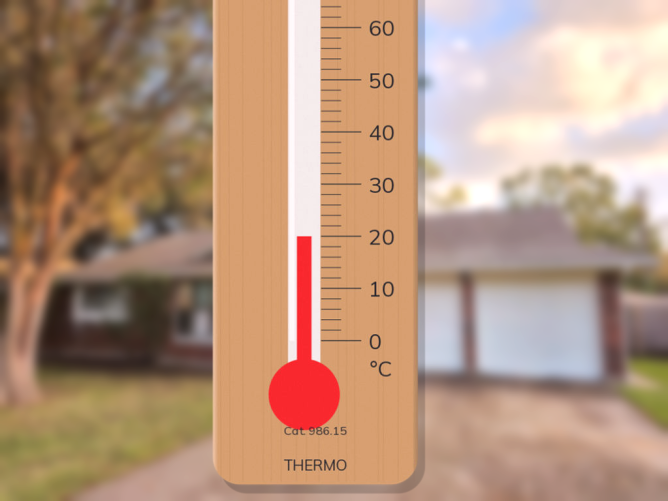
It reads 20 °C
